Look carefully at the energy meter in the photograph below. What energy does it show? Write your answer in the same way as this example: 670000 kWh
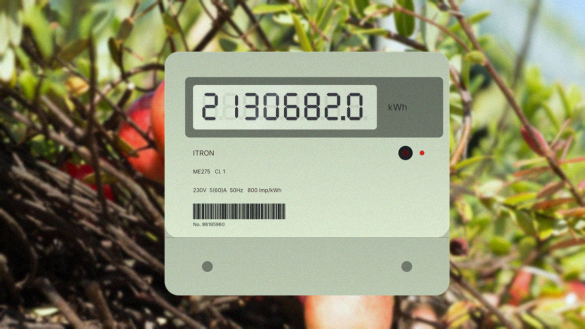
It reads 2130682.0 kWh
